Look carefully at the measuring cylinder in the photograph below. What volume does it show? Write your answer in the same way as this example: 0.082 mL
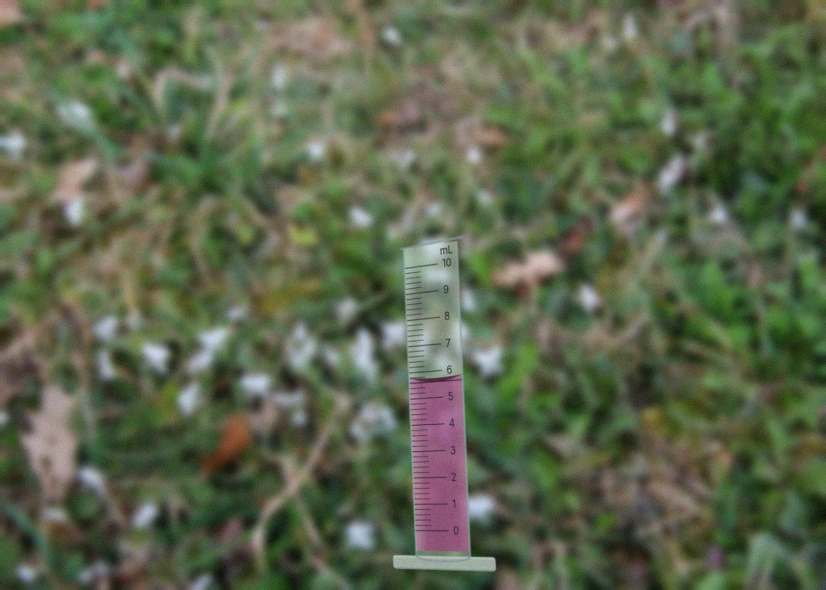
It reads 5.6 mL
